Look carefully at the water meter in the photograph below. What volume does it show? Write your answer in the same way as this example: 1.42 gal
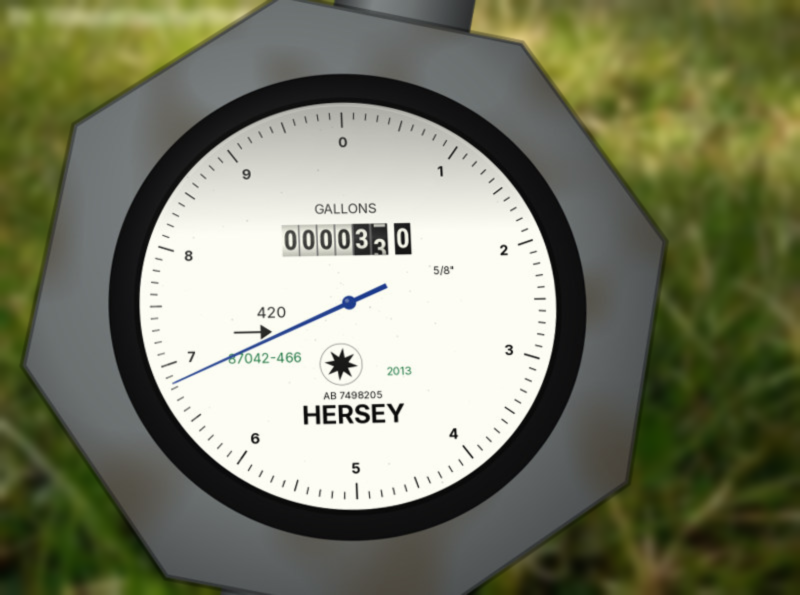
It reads 326.8 gal
